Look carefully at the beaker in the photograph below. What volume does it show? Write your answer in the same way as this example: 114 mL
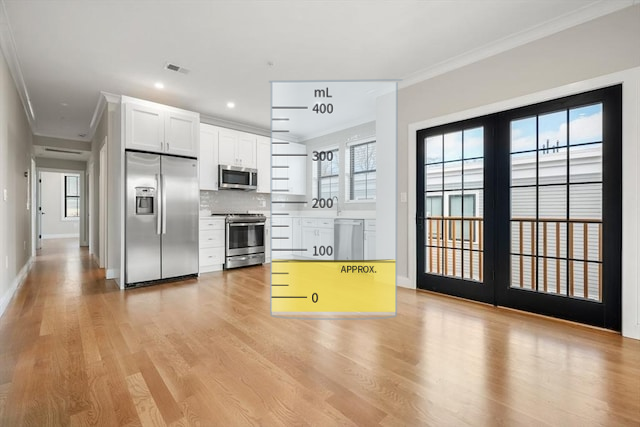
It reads 75 mL
